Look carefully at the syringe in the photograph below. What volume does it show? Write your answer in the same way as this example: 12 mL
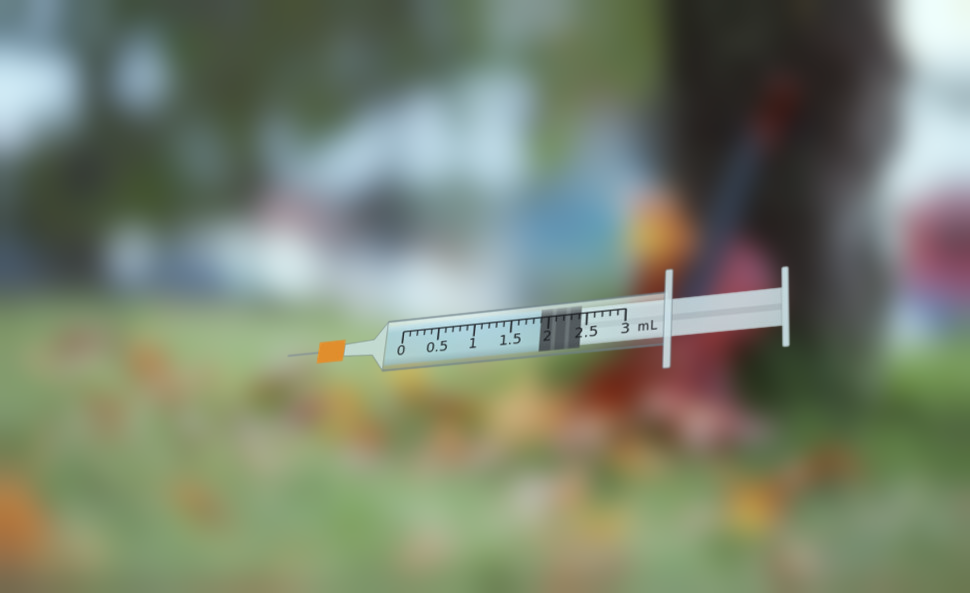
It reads 1.9 mL
